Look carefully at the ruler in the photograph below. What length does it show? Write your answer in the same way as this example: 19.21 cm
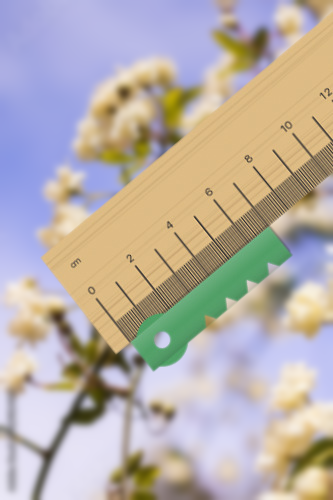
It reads 7 cm
